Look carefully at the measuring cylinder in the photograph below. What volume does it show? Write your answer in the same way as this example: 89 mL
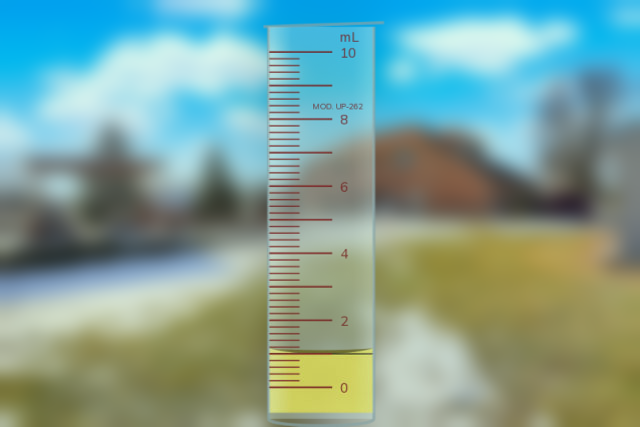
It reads 1 mL
